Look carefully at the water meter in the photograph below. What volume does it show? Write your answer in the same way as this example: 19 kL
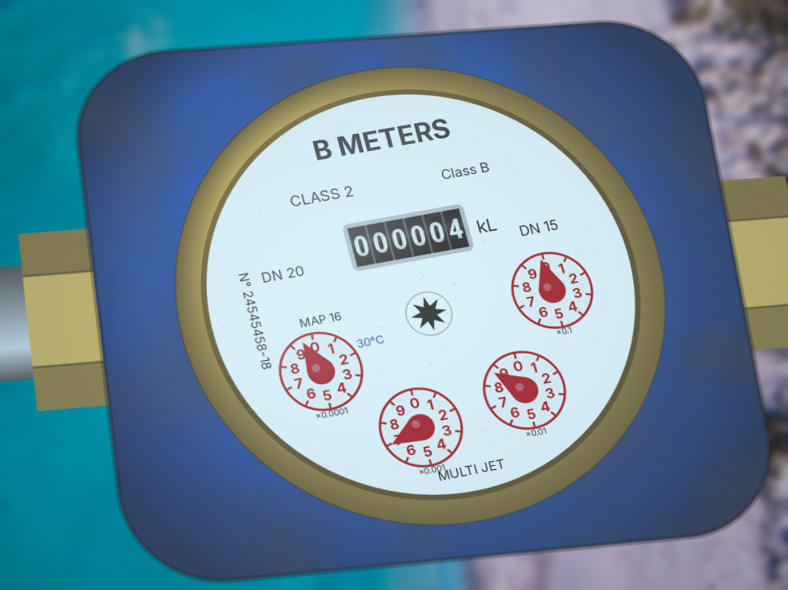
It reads 3.9869 kL
